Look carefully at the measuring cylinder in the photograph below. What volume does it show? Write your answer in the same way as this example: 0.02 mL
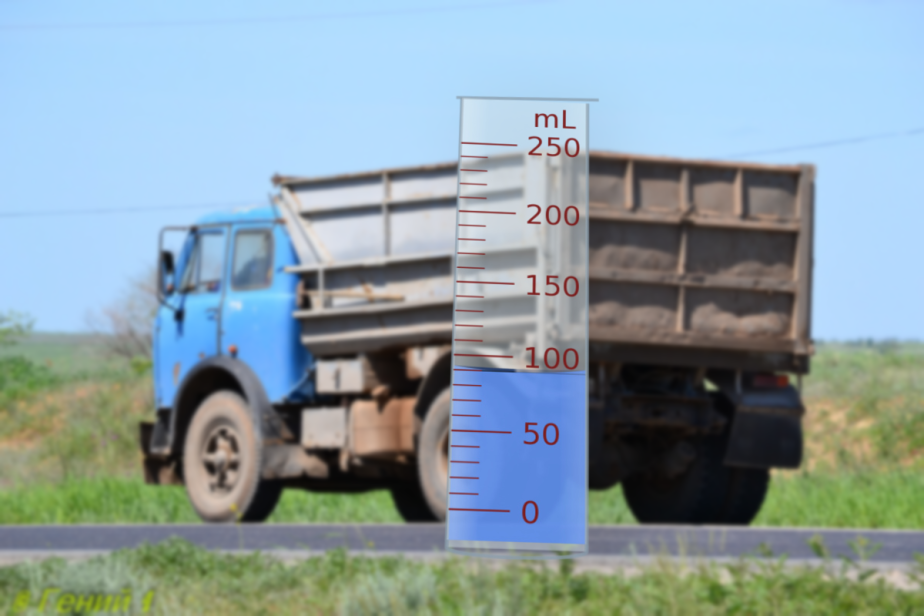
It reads 90 mL
